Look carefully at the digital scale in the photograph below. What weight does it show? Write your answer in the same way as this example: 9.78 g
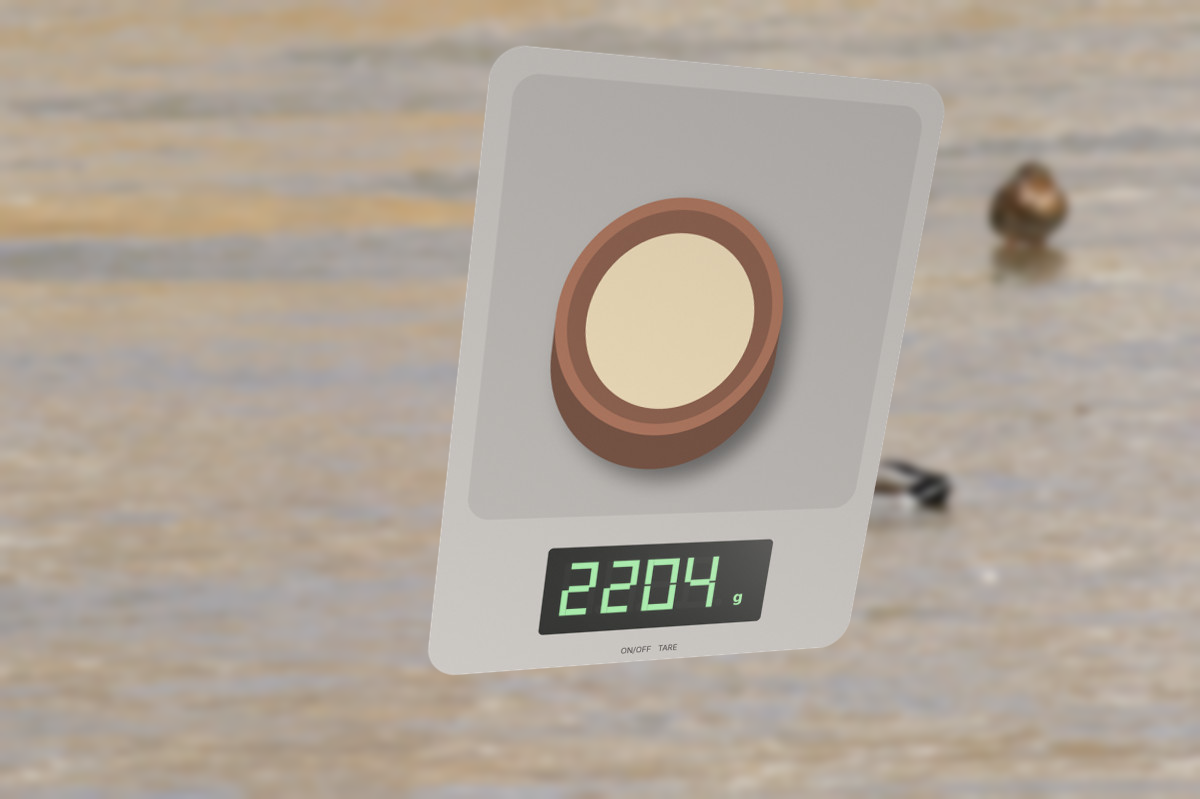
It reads 2204 g
